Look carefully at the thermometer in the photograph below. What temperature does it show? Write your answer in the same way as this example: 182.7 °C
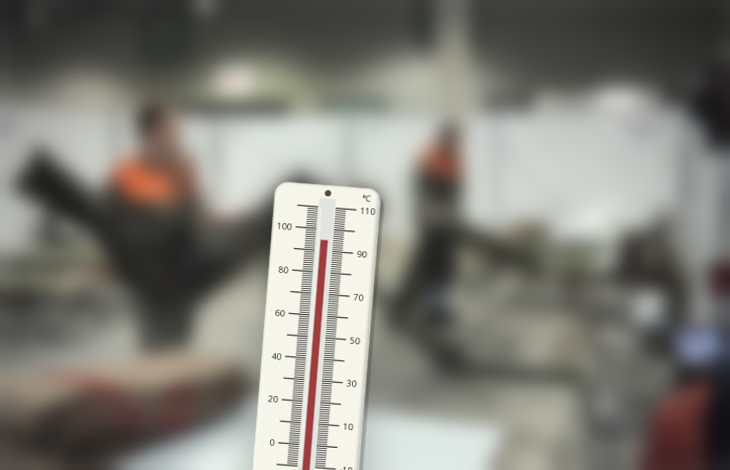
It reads 95 °C
